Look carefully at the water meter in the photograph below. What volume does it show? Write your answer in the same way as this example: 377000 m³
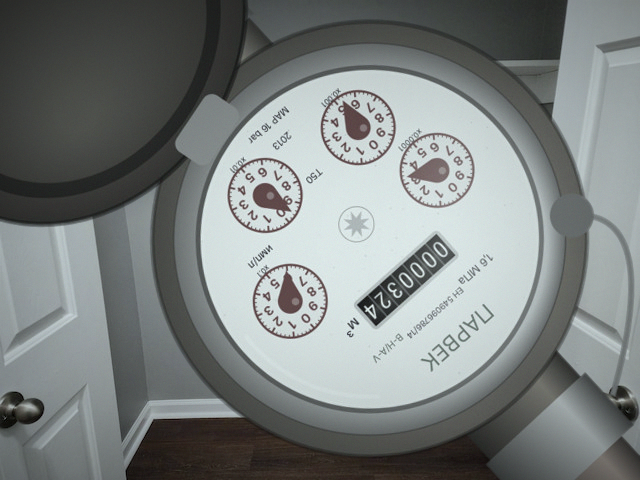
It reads 324.5953 m³
